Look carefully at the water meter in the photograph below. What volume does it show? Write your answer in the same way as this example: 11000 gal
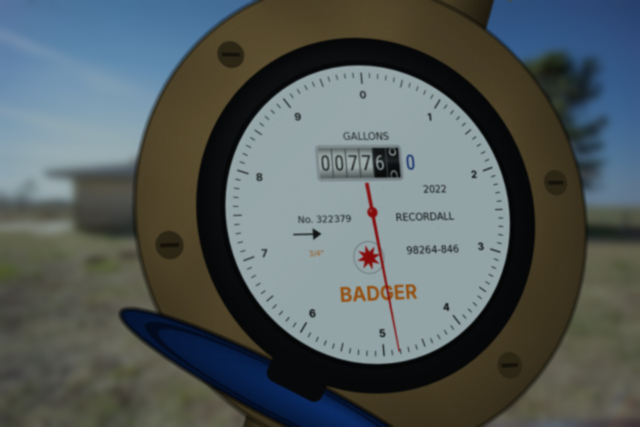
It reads 77684.8 gal
